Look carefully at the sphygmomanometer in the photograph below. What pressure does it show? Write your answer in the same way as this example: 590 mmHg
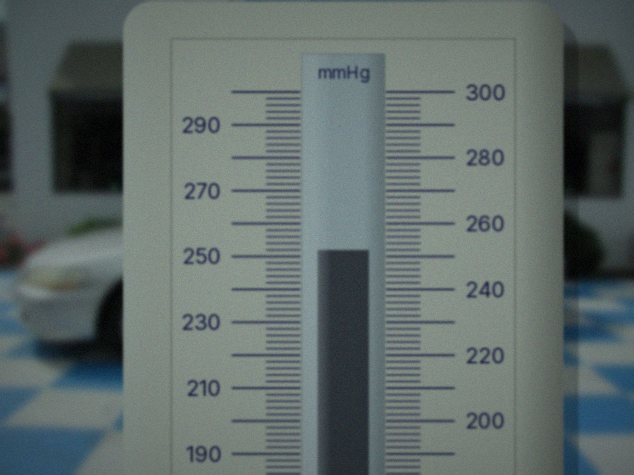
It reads 252 mmHg
